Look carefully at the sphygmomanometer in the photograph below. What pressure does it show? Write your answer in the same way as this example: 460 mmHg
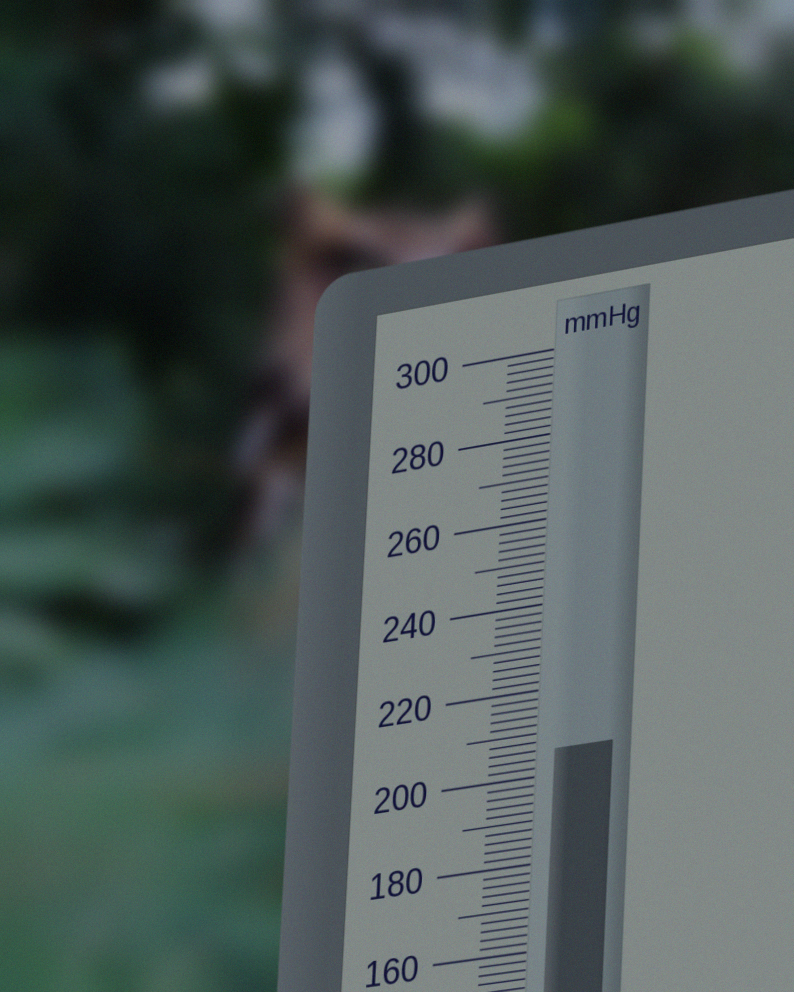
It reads 206 mmHg
